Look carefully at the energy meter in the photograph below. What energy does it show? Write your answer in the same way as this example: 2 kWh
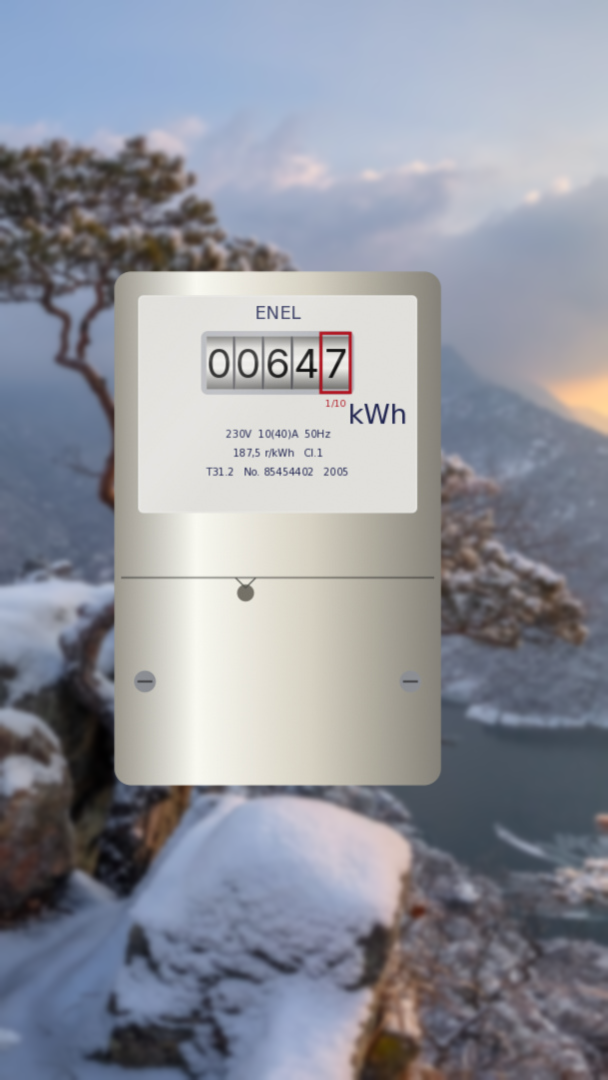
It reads 64.7 kWh
